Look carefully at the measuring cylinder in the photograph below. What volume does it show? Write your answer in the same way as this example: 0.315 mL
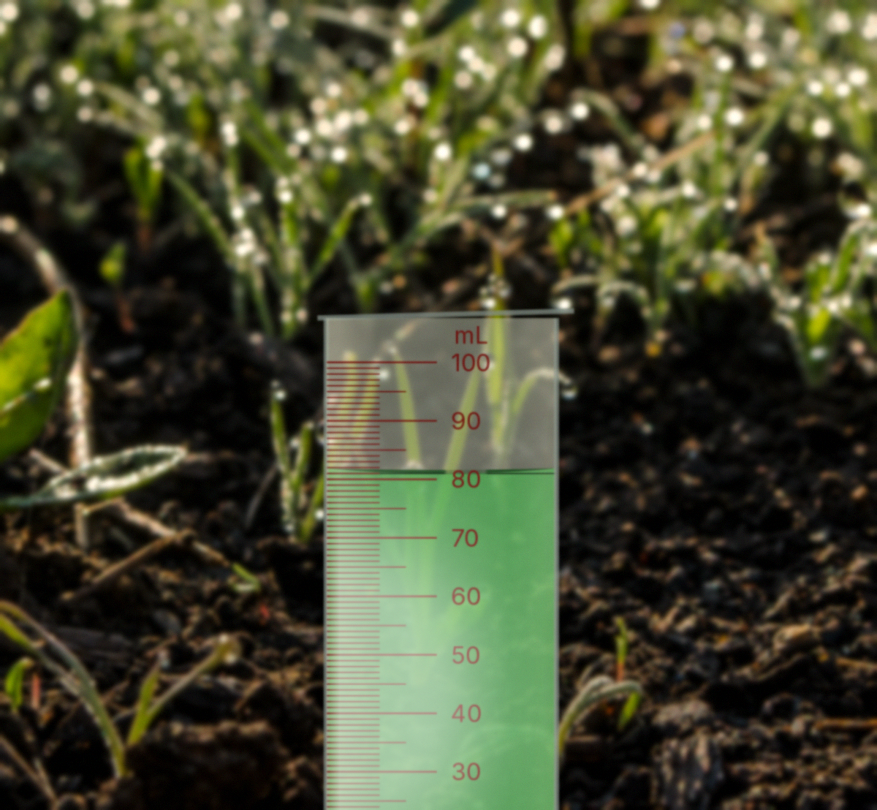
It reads 81 mL
